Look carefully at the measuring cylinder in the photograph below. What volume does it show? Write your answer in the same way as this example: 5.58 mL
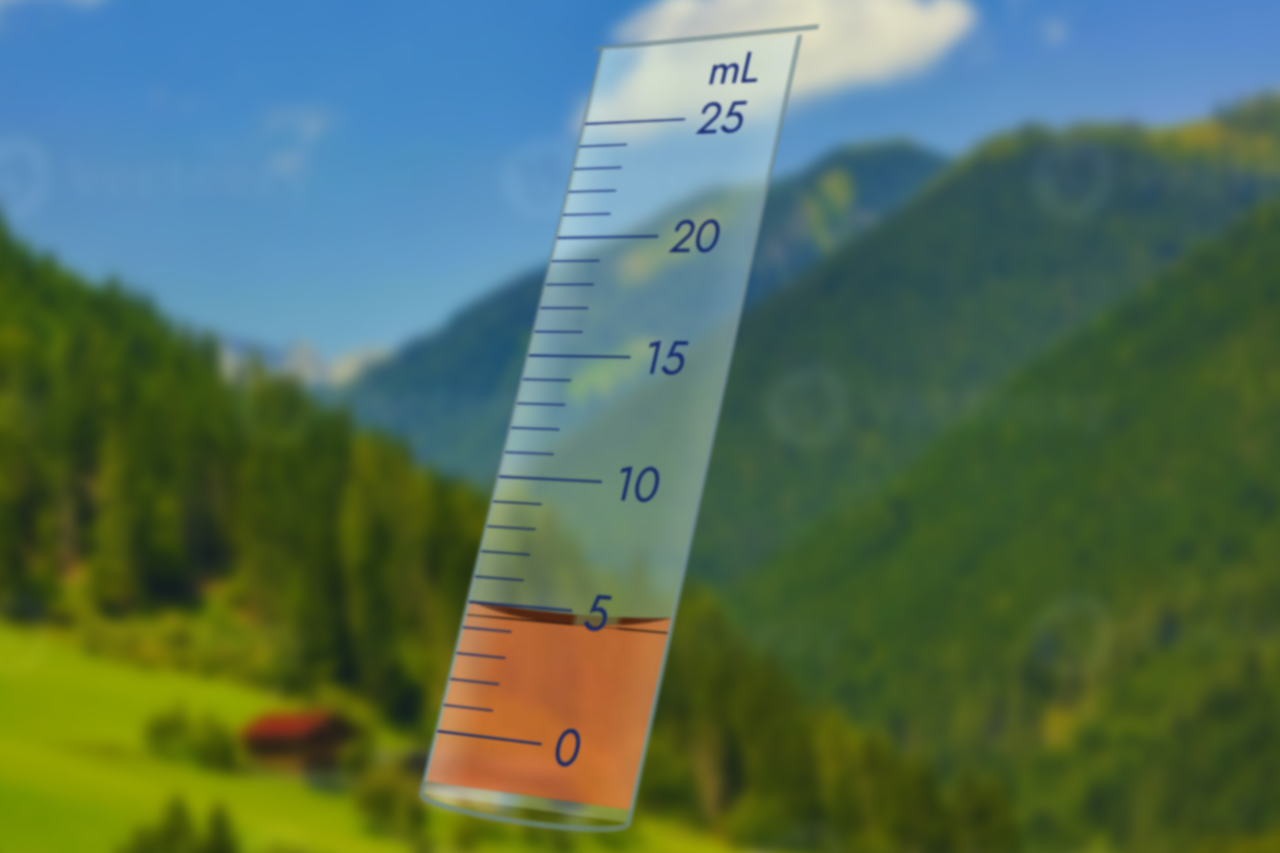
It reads 4.5 mL
